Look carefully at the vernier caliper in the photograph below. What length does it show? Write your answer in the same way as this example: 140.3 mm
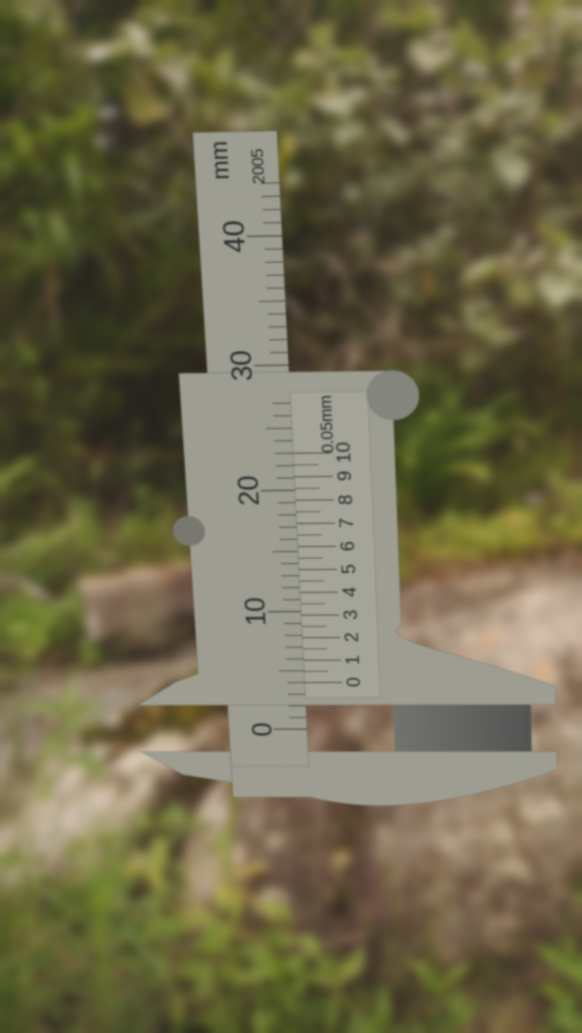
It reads 4.0 mm
